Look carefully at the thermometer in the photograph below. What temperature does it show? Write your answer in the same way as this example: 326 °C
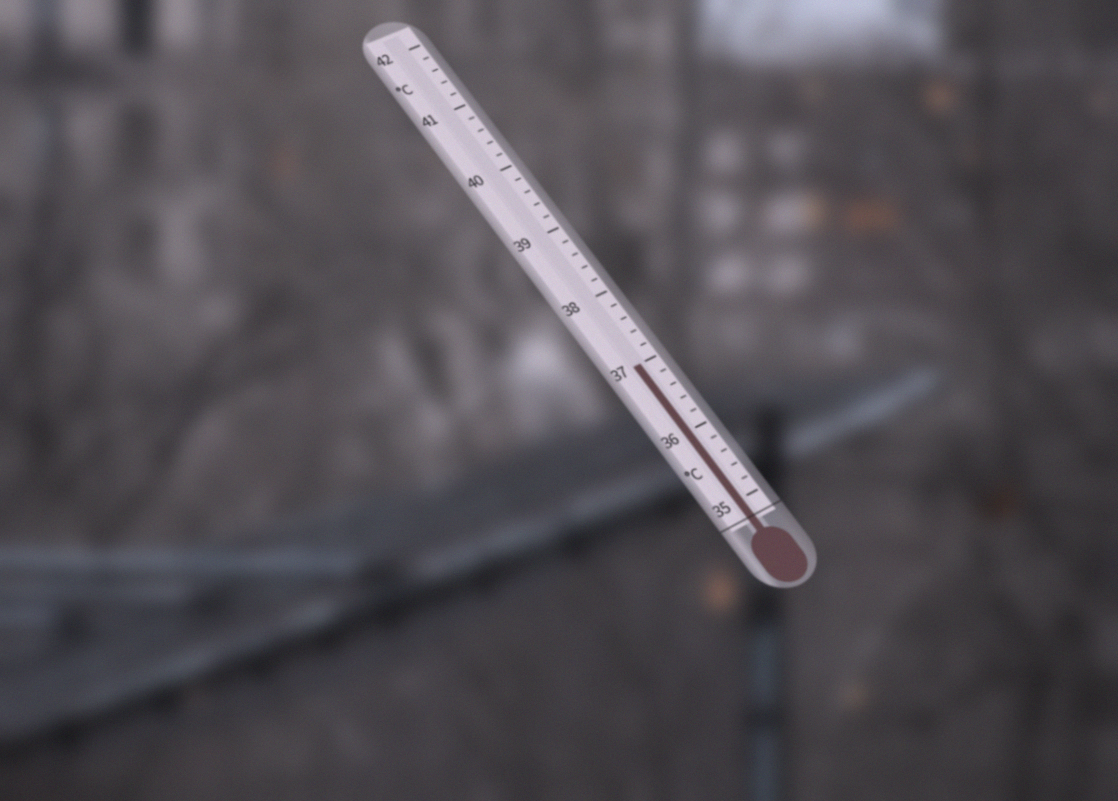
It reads 37 °C
